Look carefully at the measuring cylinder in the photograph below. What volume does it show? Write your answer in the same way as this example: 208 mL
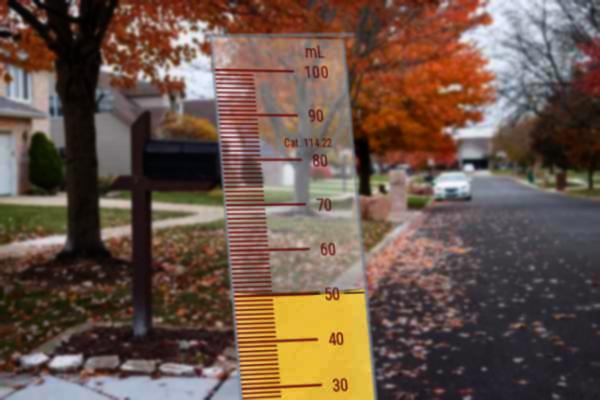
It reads 50 mL
